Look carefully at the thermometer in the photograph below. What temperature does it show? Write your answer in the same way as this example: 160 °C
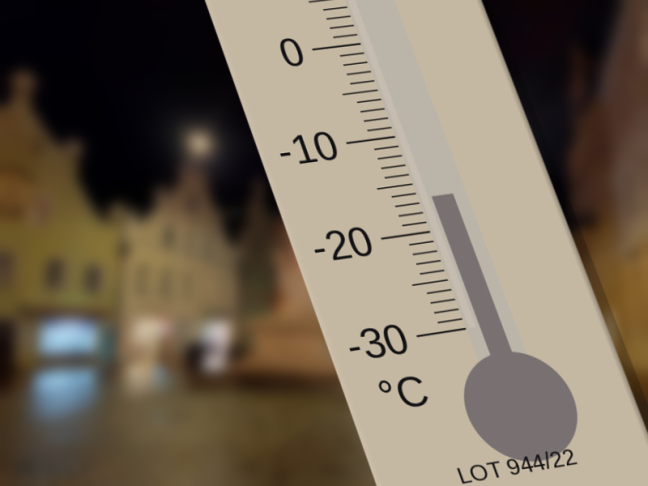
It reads -16.5 °C
